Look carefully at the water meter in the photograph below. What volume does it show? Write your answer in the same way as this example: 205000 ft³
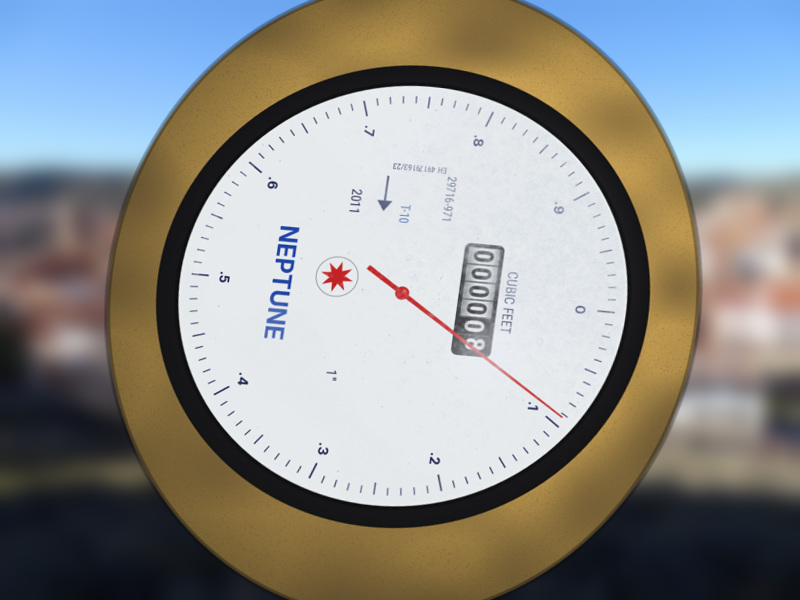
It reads 8.09 ft³
